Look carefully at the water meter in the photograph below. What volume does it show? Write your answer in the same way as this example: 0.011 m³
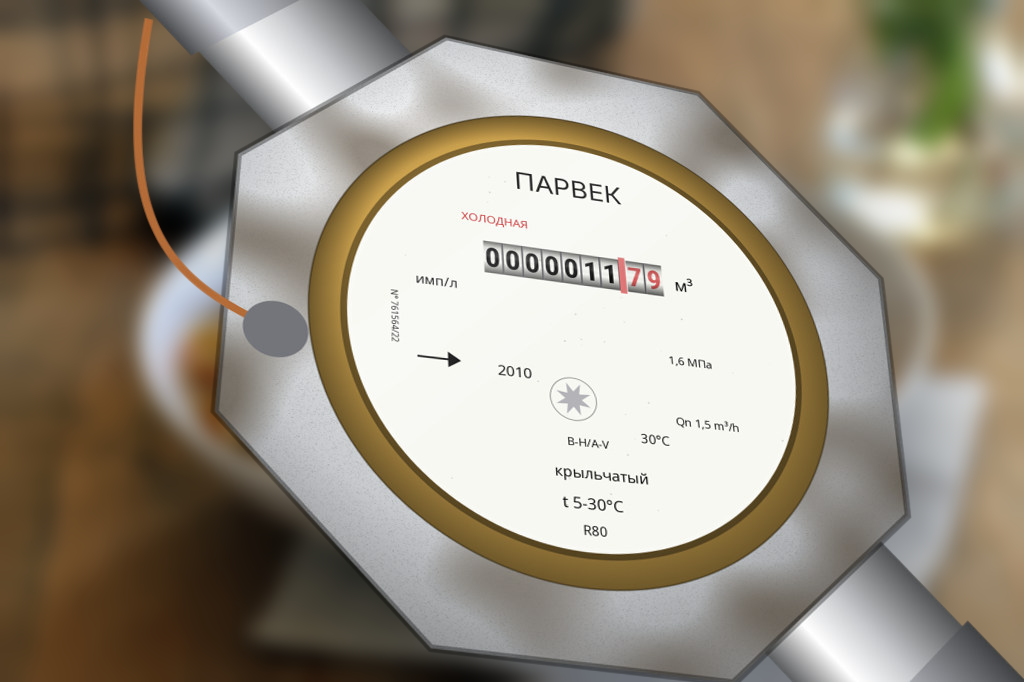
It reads 11.79 m³
